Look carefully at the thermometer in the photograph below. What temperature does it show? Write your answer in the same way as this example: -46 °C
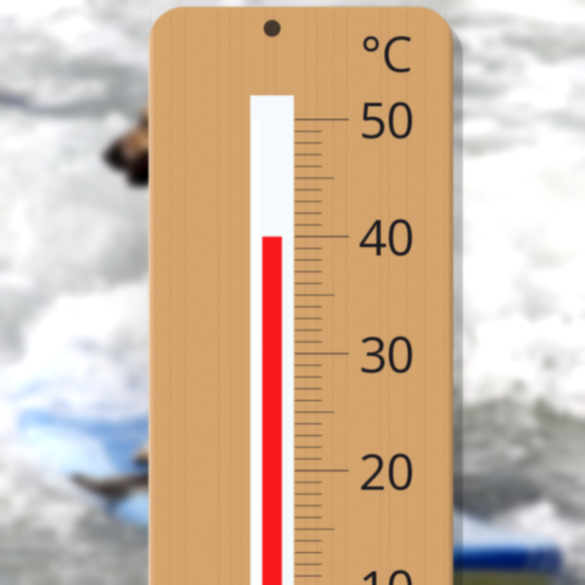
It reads 40 °C
